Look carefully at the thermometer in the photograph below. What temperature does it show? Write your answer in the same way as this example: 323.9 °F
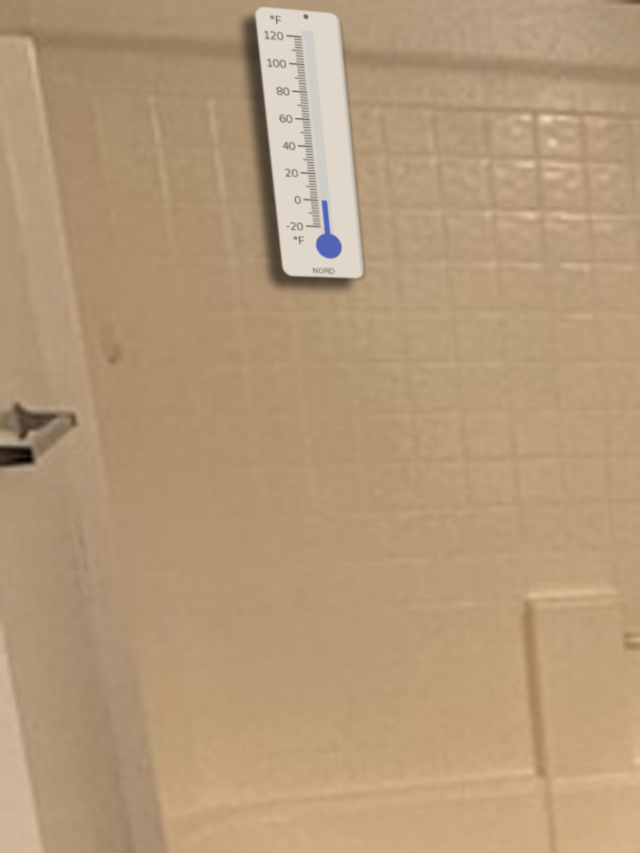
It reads 0 °F
